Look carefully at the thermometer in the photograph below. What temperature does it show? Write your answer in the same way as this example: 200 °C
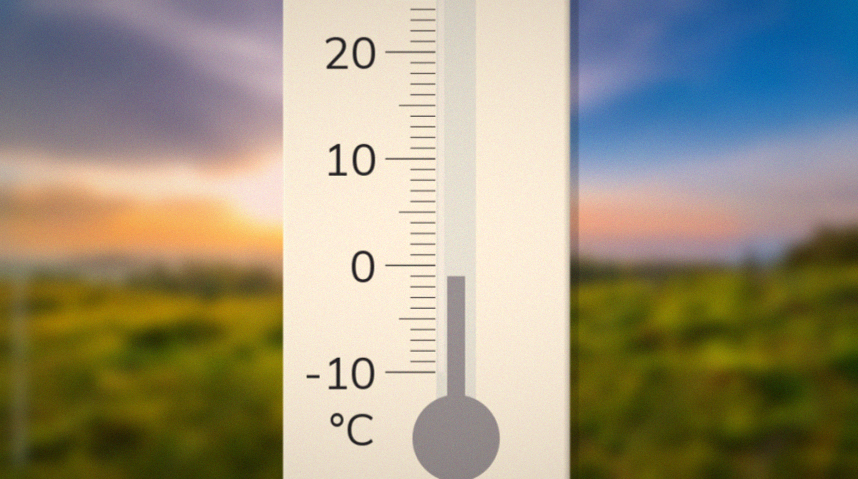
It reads -1 °C
